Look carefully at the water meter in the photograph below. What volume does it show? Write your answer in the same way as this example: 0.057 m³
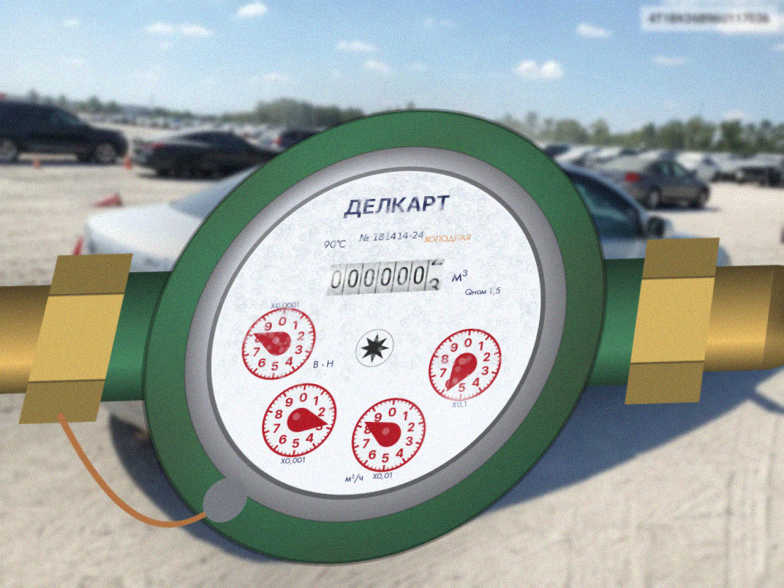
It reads 2.5828 m³
